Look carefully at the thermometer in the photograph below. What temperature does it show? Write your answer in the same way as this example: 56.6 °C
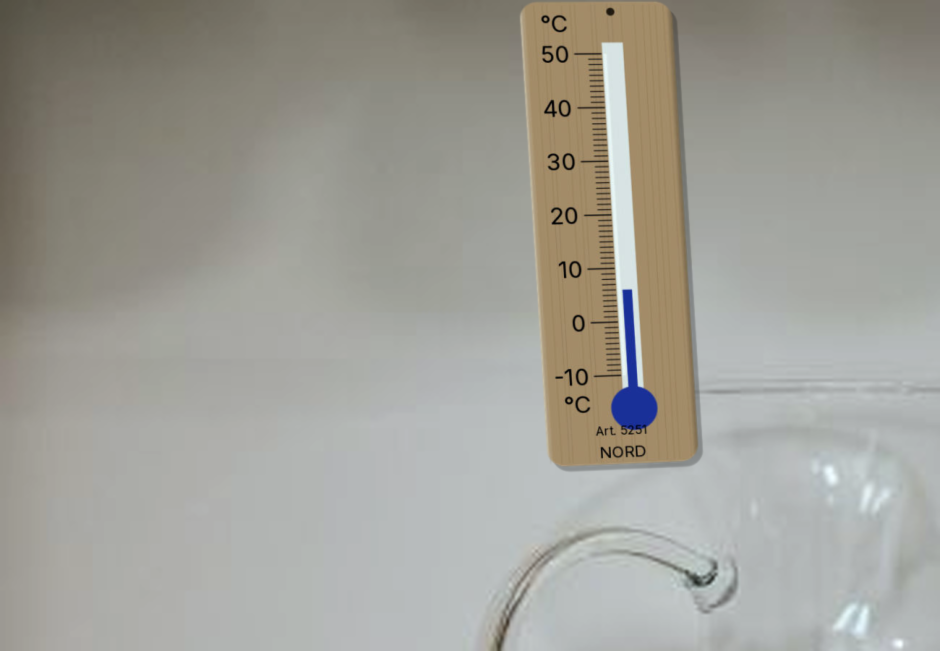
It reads 6 °C
